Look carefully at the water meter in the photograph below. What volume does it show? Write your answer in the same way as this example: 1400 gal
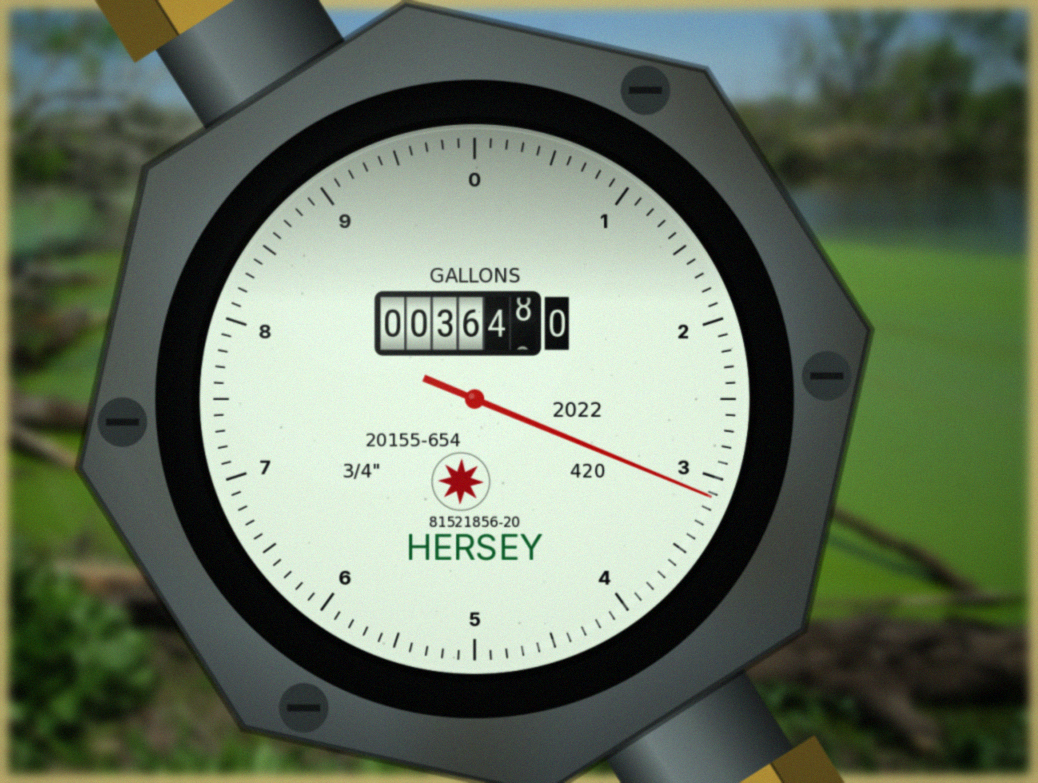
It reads 36483.1 gal
